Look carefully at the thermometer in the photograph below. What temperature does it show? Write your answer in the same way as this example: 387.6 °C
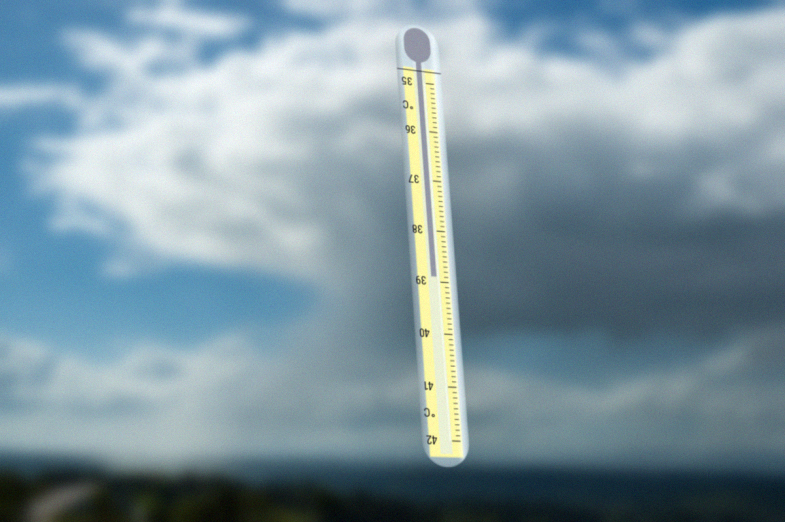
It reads 38.9 °C
